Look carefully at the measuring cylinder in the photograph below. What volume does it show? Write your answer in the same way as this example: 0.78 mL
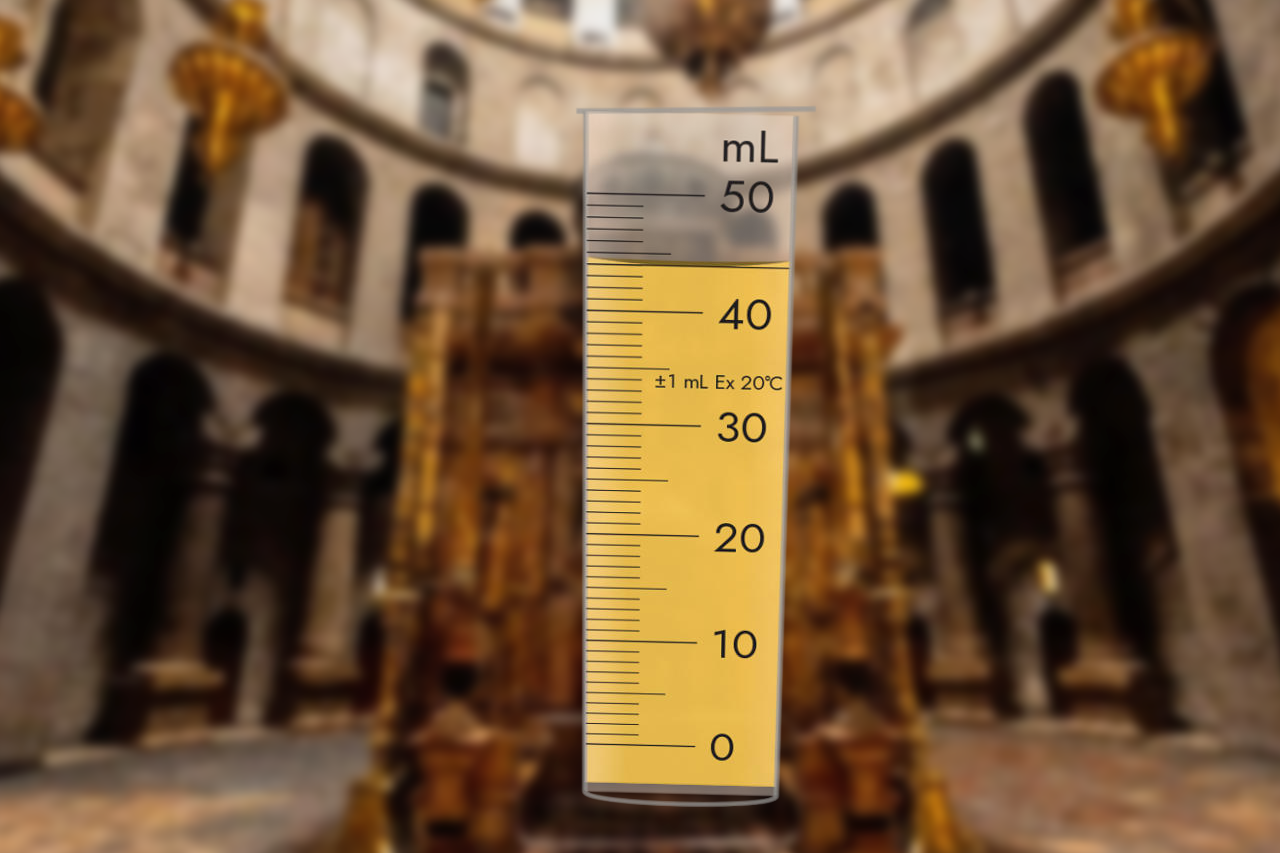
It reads 44 mL
